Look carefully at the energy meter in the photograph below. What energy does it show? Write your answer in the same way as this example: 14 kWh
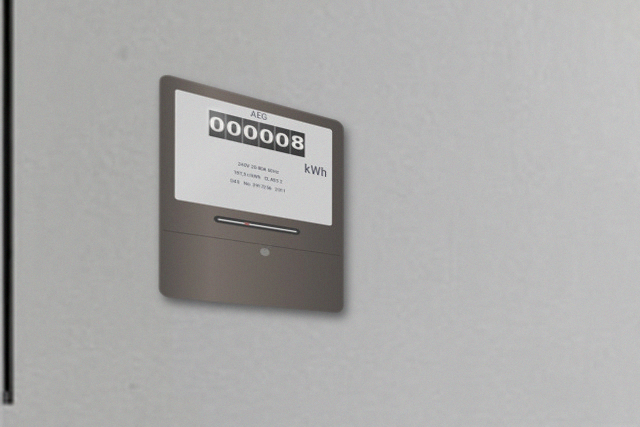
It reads 8 kWh
